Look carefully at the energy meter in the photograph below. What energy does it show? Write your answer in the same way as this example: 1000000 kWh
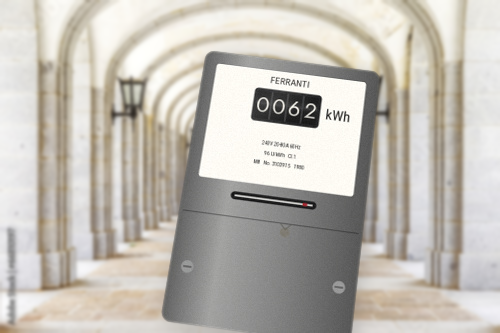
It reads 62 kWh
